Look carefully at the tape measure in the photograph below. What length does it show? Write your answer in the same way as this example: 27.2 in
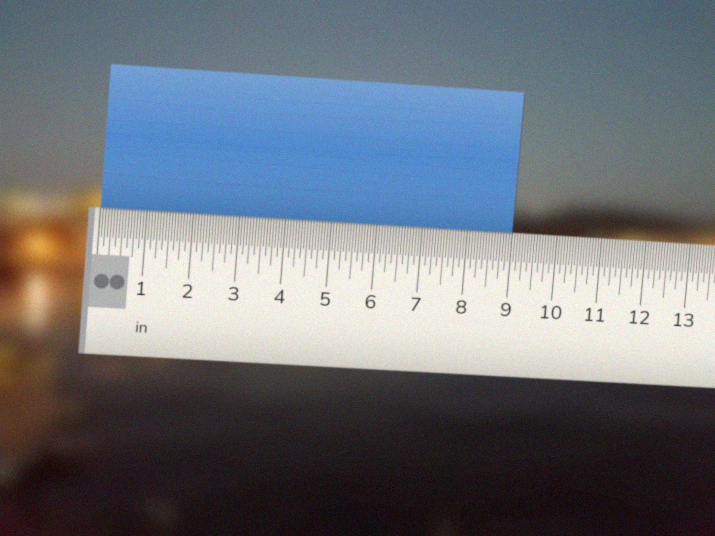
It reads 9 in
